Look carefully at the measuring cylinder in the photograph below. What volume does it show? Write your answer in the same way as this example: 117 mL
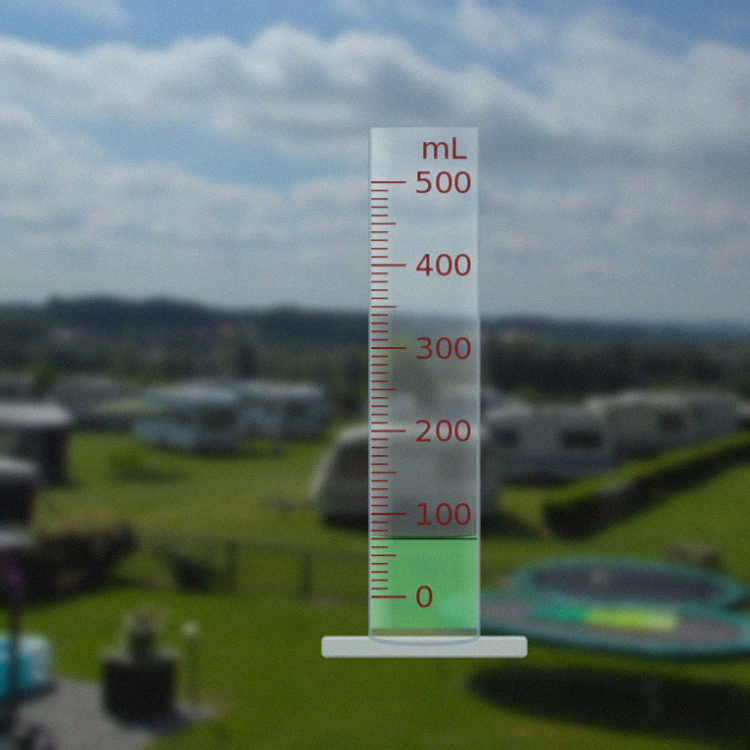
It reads 70 mL
